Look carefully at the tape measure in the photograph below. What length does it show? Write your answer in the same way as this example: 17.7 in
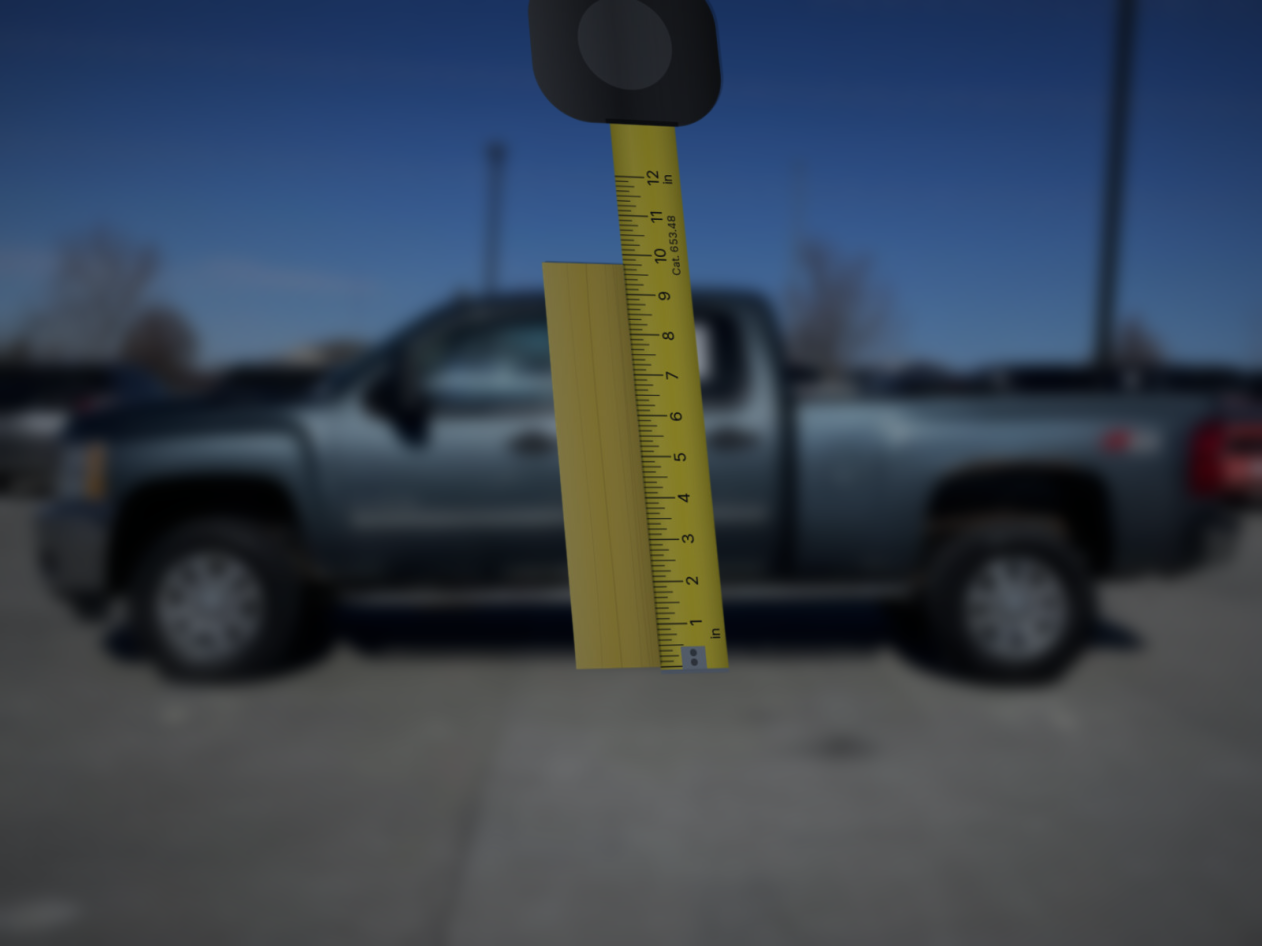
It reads 9.75 in
